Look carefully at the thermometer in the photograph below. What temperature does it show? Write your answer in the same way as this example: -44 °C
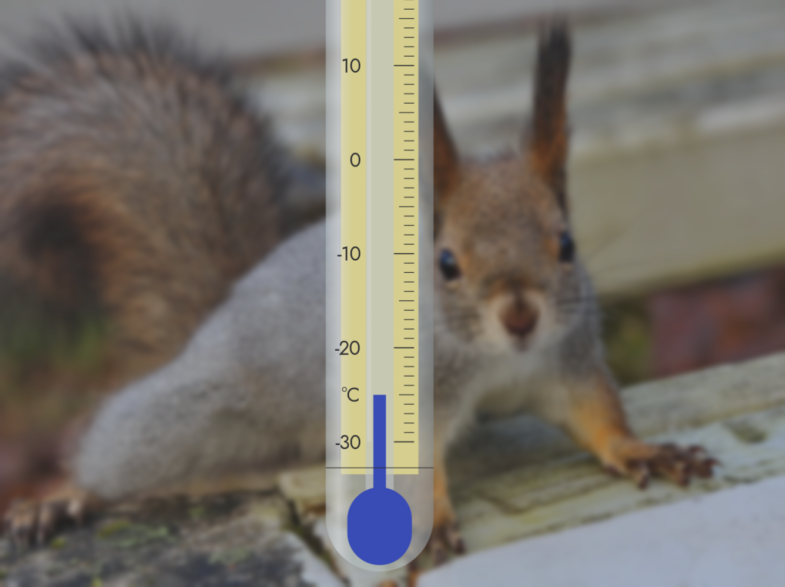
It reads -25 °C
